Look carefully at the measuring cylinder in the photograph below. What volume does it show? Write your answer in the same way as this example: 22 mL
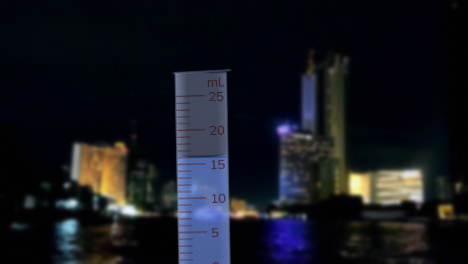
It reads 16 mL
